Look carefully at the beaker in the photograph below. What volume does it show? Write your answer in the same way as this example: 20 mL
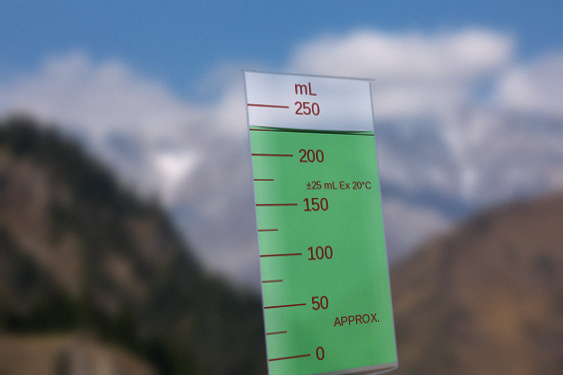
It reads 225 mL
